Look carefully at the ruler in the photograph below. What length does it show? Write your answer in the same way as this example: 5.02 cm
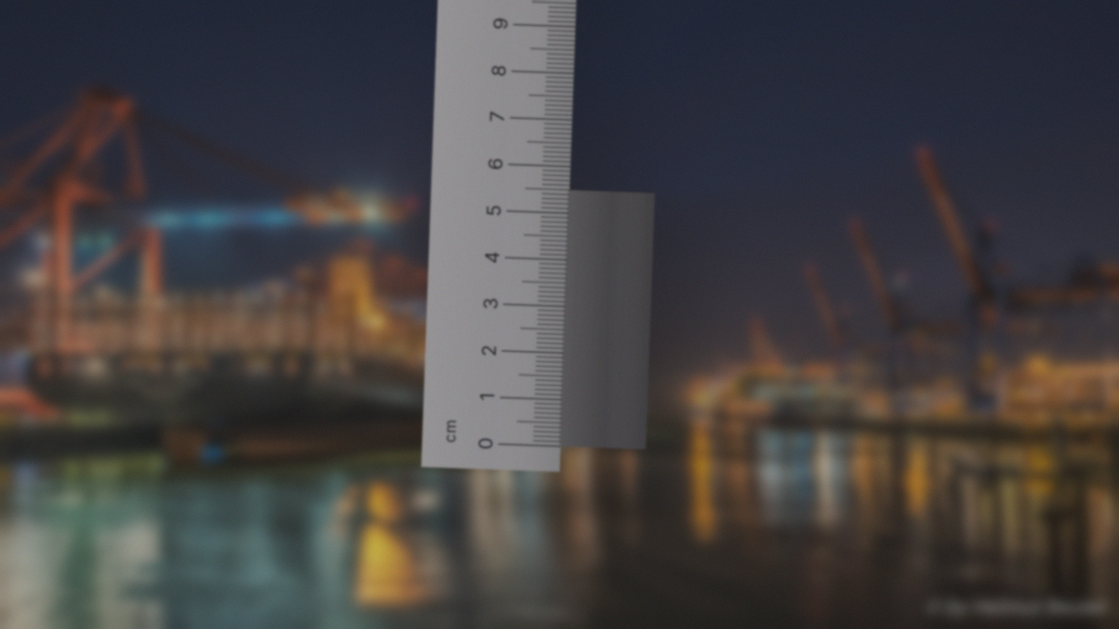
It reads 5.5 cm
